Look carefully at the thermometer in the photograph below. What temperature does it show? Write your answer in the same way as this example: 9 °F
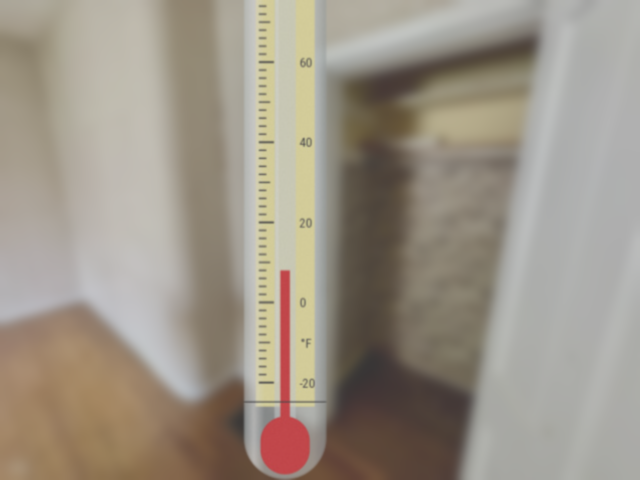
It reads 8 °F
